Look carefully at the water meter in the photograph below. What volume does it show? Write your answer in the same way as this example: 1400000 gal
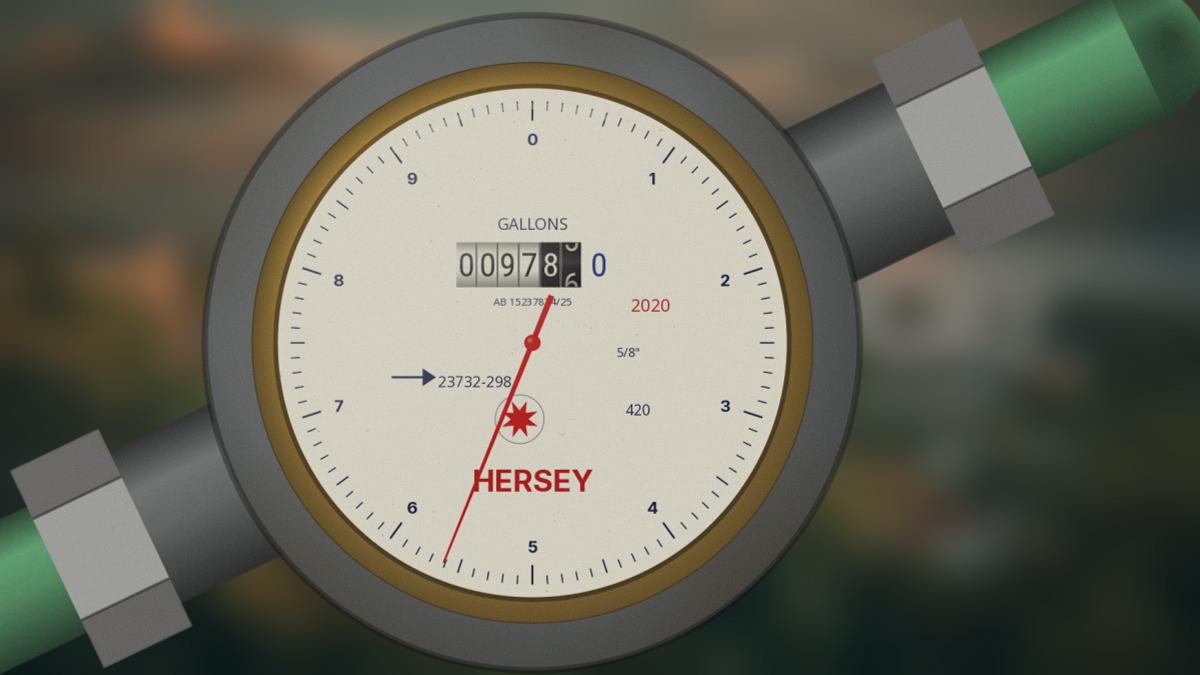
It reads 97855.6 gal
